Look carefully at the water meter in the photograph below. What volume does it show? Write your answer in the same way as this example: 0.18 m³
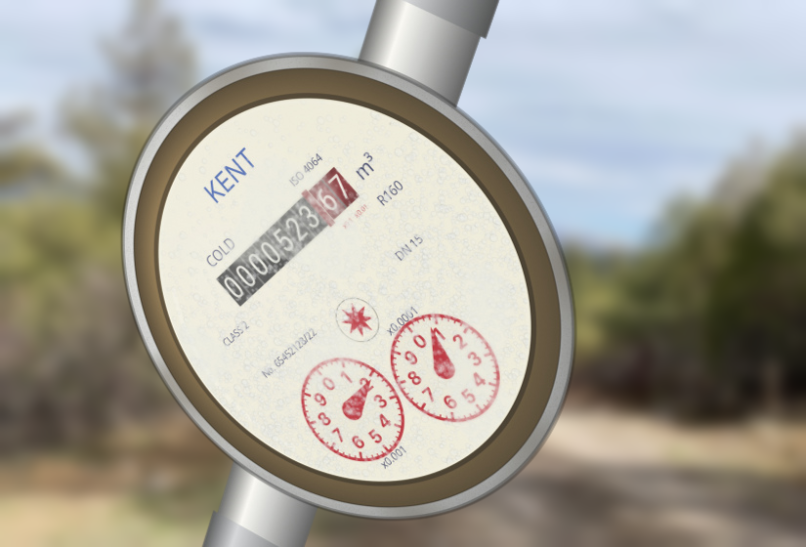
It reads 523.6720 m³
